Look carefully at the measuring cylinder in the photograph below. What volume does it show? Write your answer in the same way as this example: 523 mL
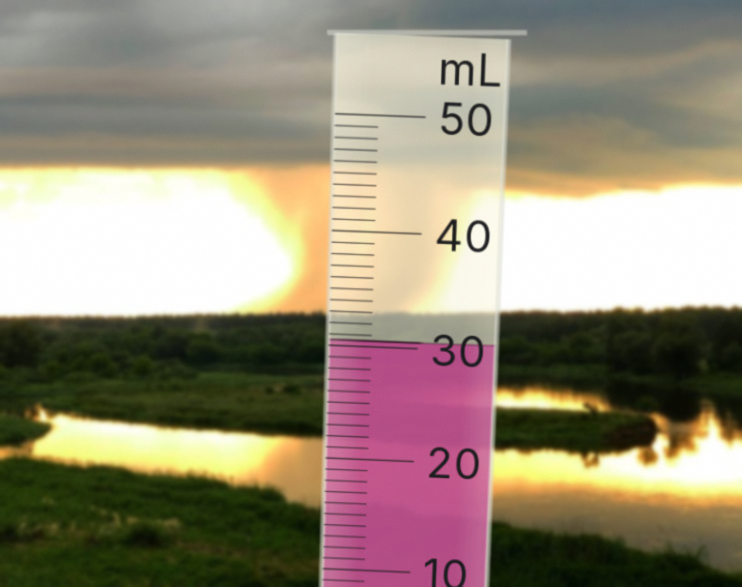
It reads 30.5 mL
